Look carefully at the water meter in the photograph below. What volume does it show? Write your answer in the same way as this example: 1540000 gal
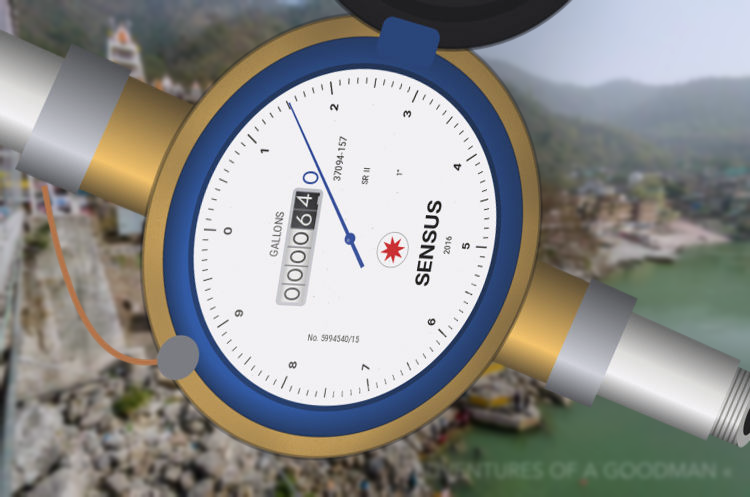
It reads 641.5 gal
